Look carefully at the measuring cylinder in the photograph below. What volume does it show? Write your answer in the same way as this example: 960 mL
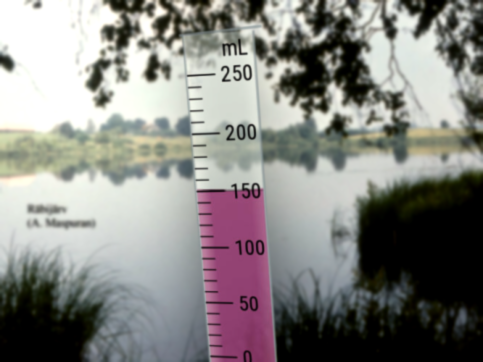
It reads 150 mL
